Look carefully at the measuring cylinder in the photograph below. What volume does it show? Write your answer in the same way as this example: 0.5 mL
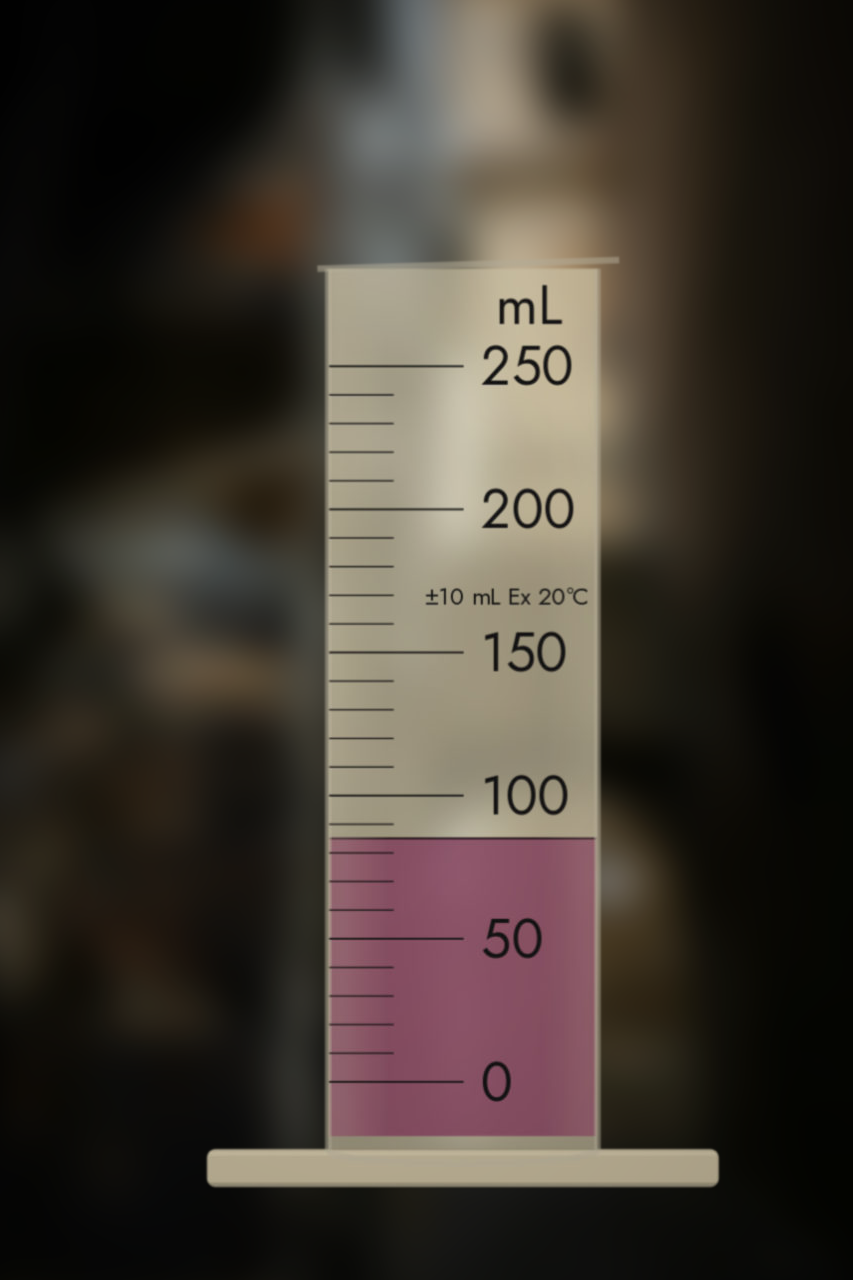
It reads 85 mL
